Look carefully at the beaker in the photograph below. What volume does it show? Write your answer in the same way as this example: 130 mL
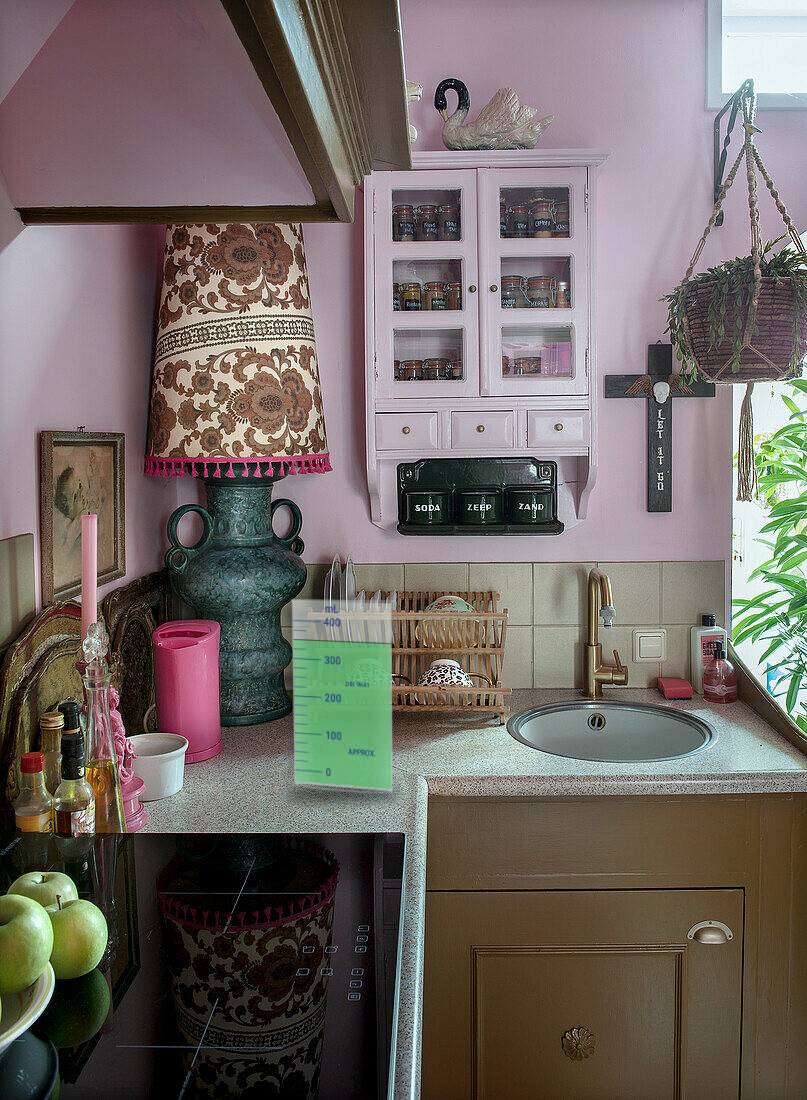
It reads 350 mL
